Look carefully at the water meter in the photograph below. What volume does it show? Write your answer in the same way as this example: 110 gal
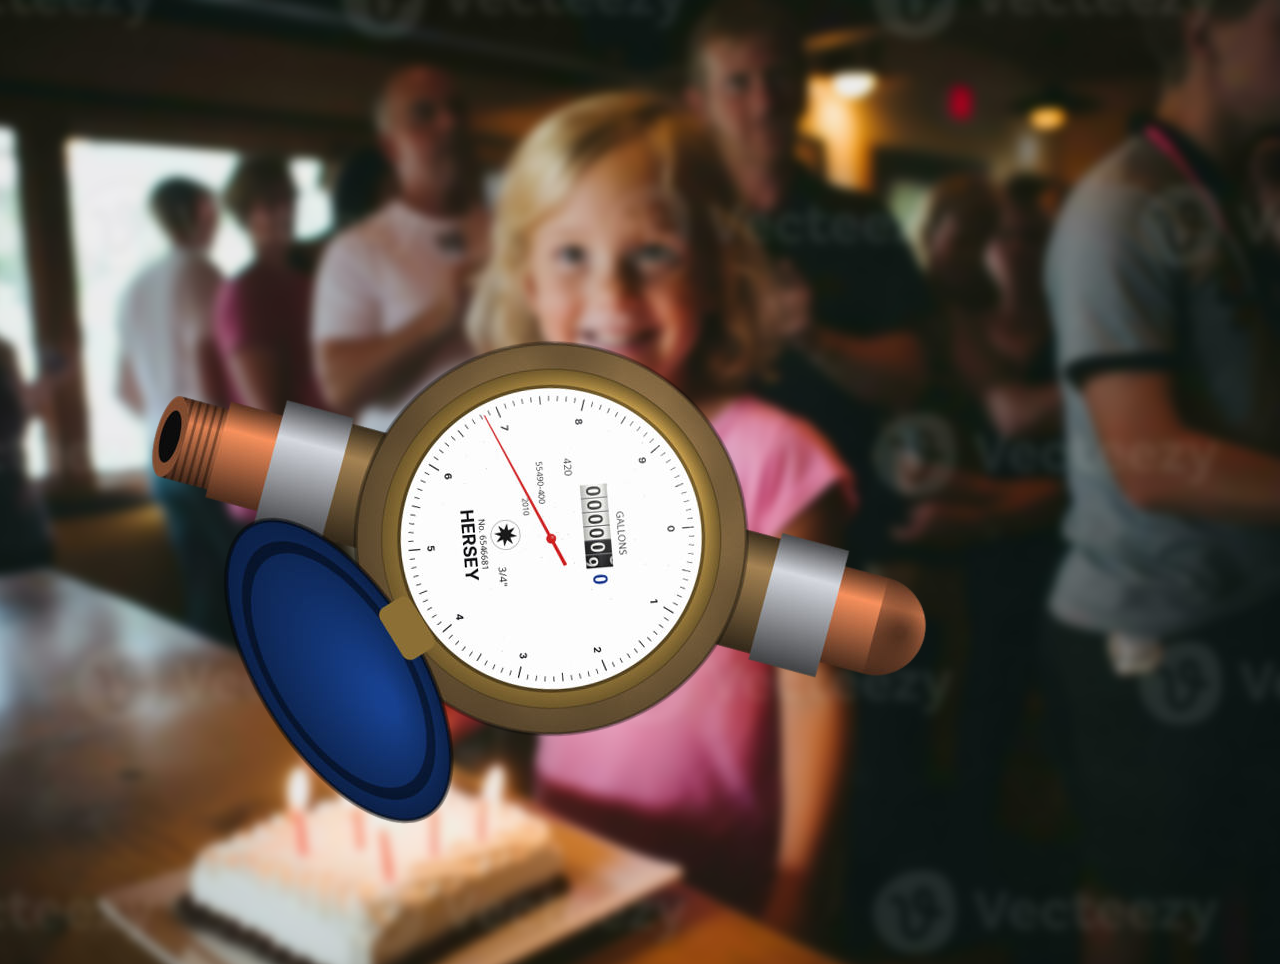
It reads 86.8 gal
